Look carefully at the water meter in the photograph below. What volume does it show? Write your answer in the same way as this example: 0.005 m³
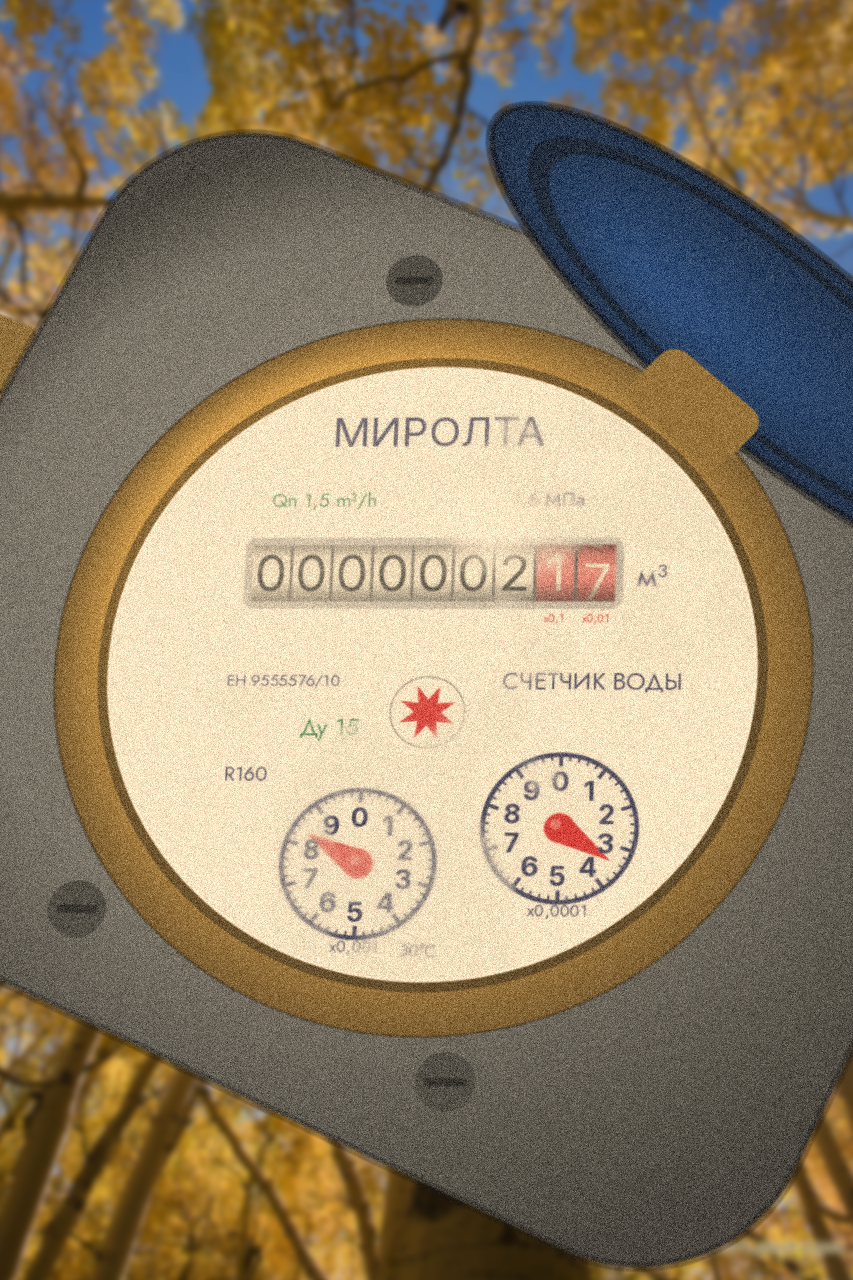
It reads 2.1683 m³
